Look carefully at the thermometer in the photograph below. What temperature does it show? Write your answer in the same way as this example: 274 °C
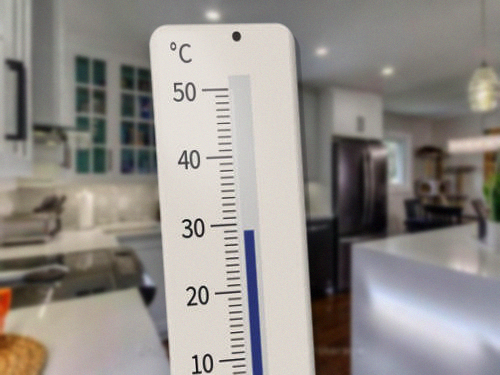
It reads 29 °C
